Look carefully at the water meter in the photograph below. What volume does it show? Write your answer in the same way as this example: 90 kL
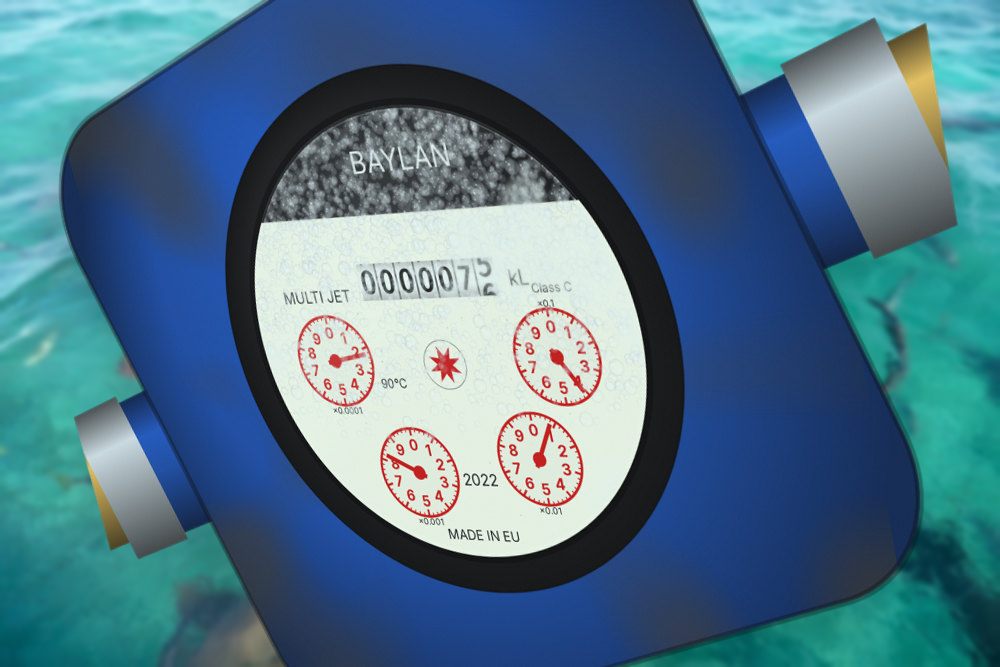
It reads 75.4082 kL
